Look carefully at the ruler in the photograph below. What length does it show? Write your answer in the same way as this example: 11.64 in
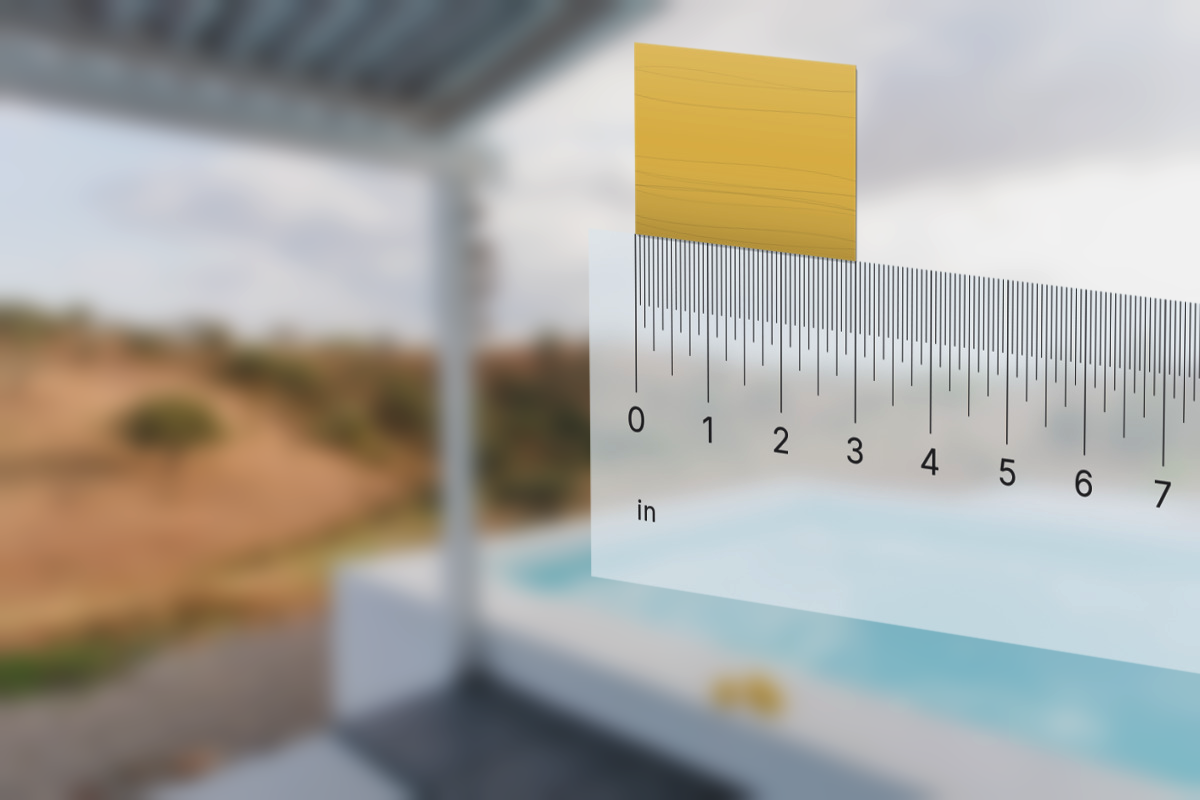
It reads 3 in
